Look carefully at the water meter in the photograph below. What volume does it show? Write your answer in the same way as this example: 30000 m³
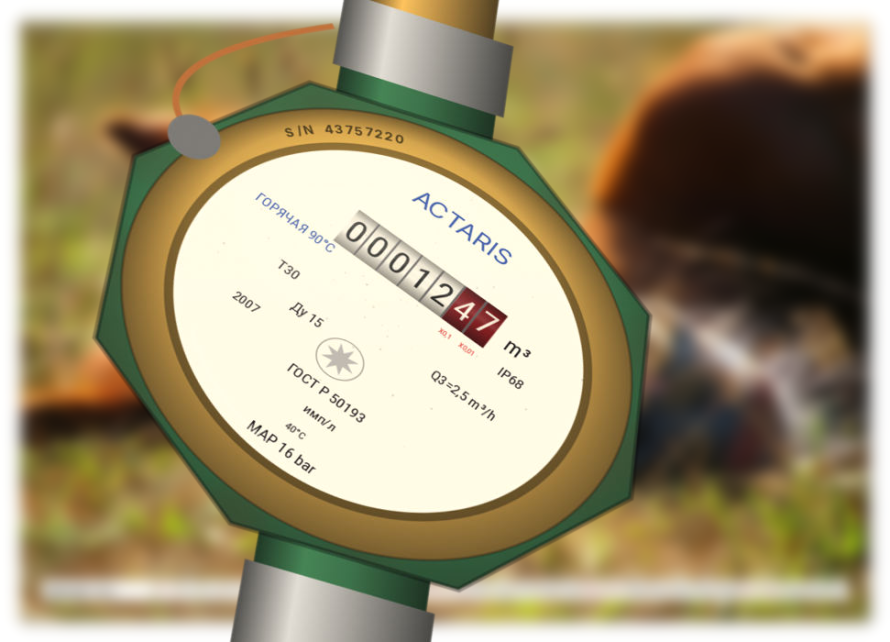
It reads 12.47 m³
